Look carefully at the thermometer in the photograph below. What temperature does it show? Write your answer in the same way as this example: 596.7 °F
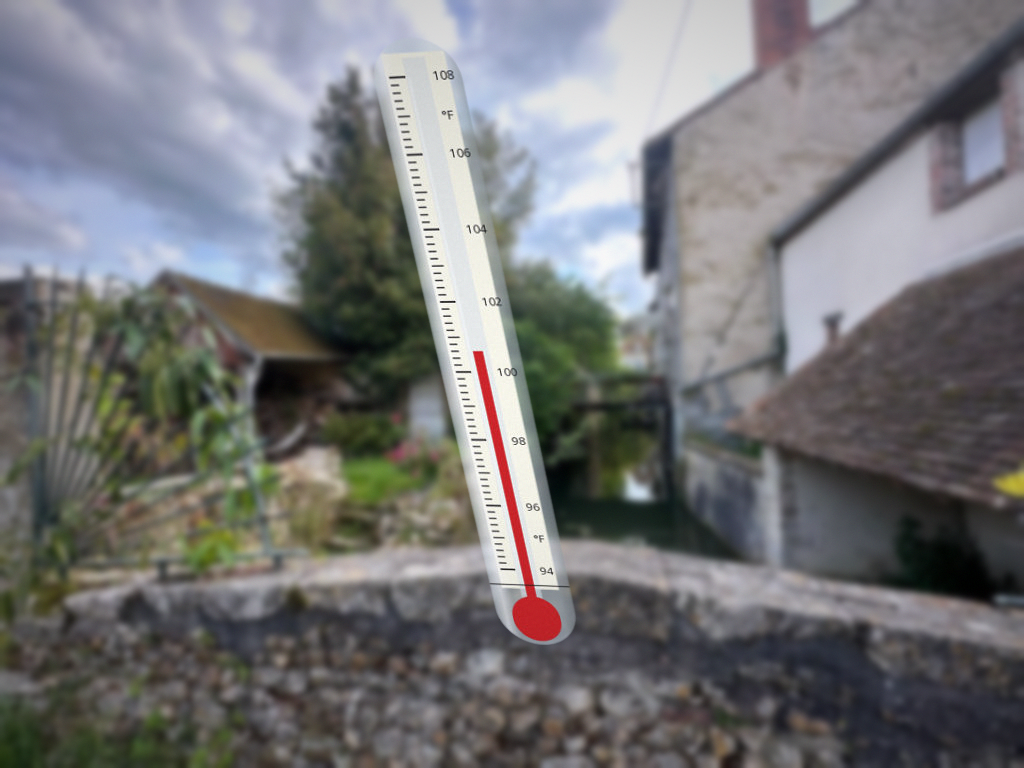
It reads 100.6 °F
